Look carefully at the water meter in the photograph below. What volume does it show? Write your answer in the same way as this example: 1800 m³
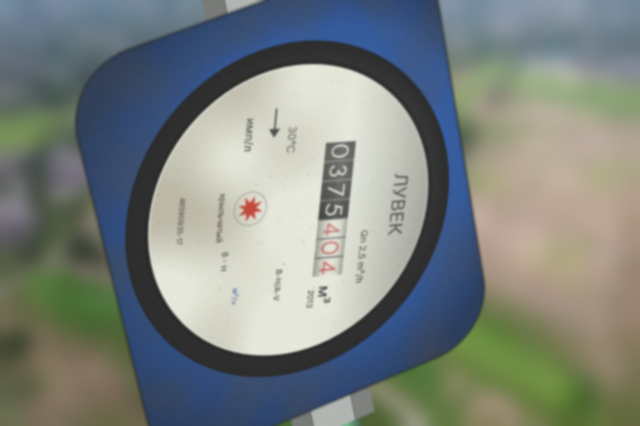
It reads 375.404 m³
